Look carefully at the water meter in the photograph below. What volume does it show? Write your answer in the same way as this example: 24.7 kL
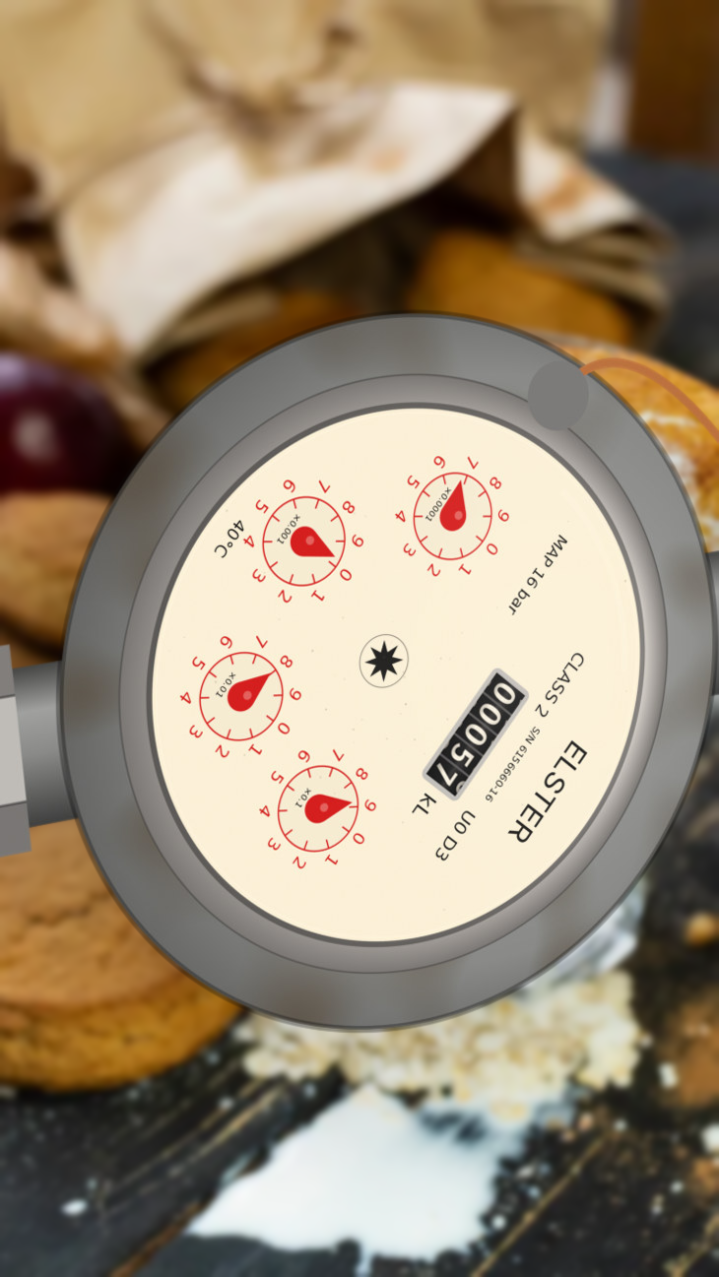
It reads 56.8796 kL
